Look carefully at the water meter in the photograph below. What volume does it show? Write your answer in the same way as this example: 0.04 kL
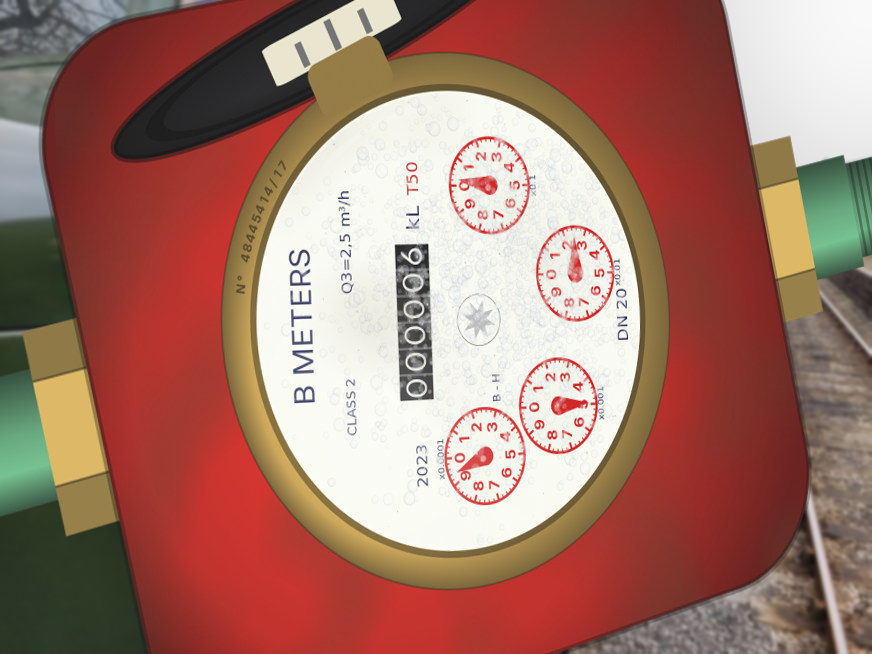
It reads 6.0249 kL
